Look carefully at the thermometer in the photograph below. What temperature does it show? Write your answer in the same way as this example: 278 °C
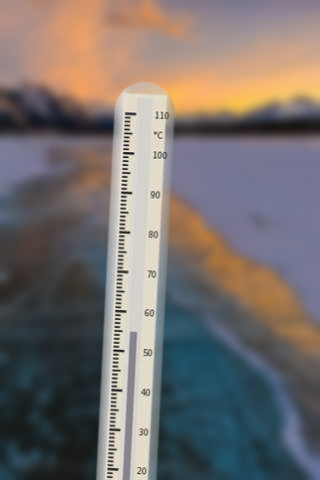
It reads 55 °C
